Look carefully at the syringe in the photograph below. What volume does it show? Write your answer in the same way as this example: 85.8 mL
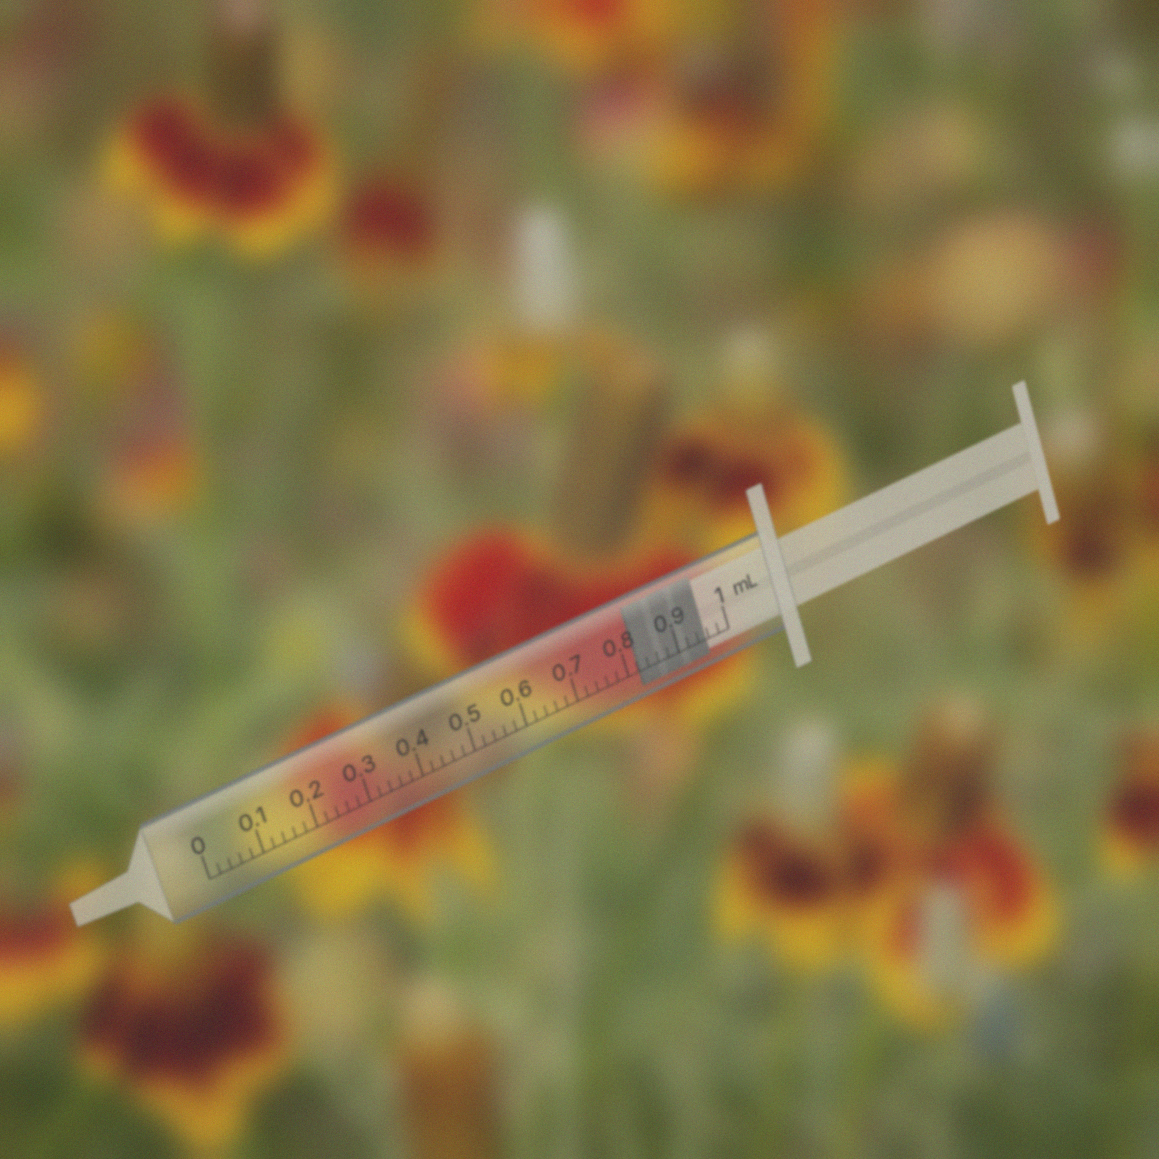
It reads 0.82 mL
